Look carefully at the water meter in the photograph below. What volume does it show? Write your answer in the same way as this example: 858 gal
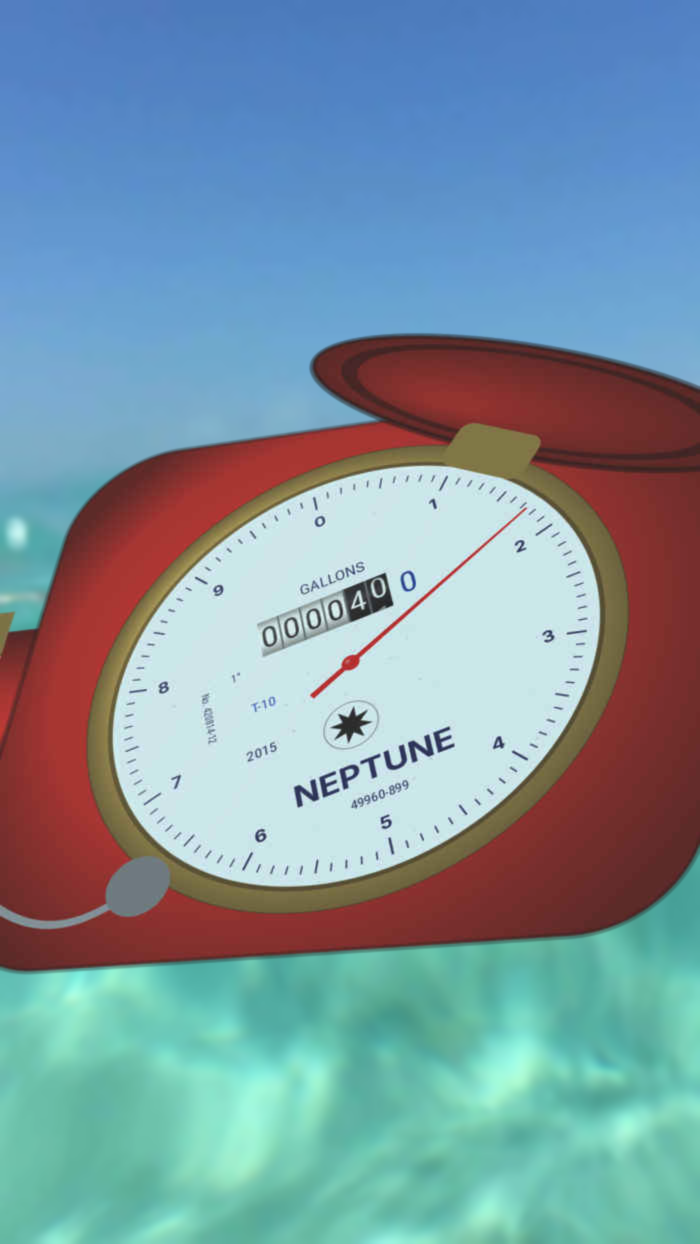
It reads 401.7 gal
